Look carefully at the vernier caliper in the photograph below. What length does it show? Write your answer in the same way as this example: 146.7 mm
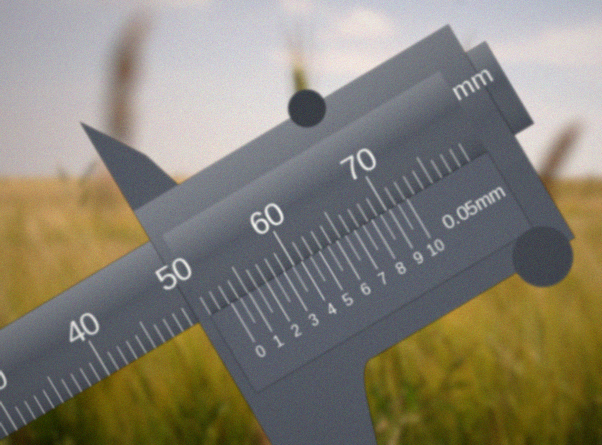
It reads 53.2 mm
